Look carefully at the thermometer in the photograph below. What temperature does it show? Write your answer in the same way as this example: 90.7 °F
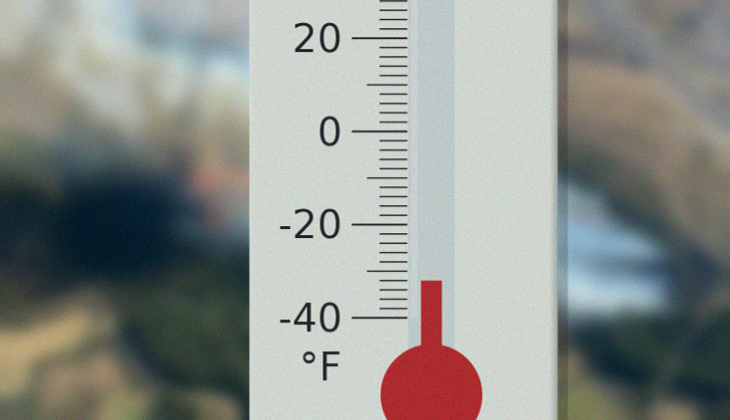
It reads -32 °F
